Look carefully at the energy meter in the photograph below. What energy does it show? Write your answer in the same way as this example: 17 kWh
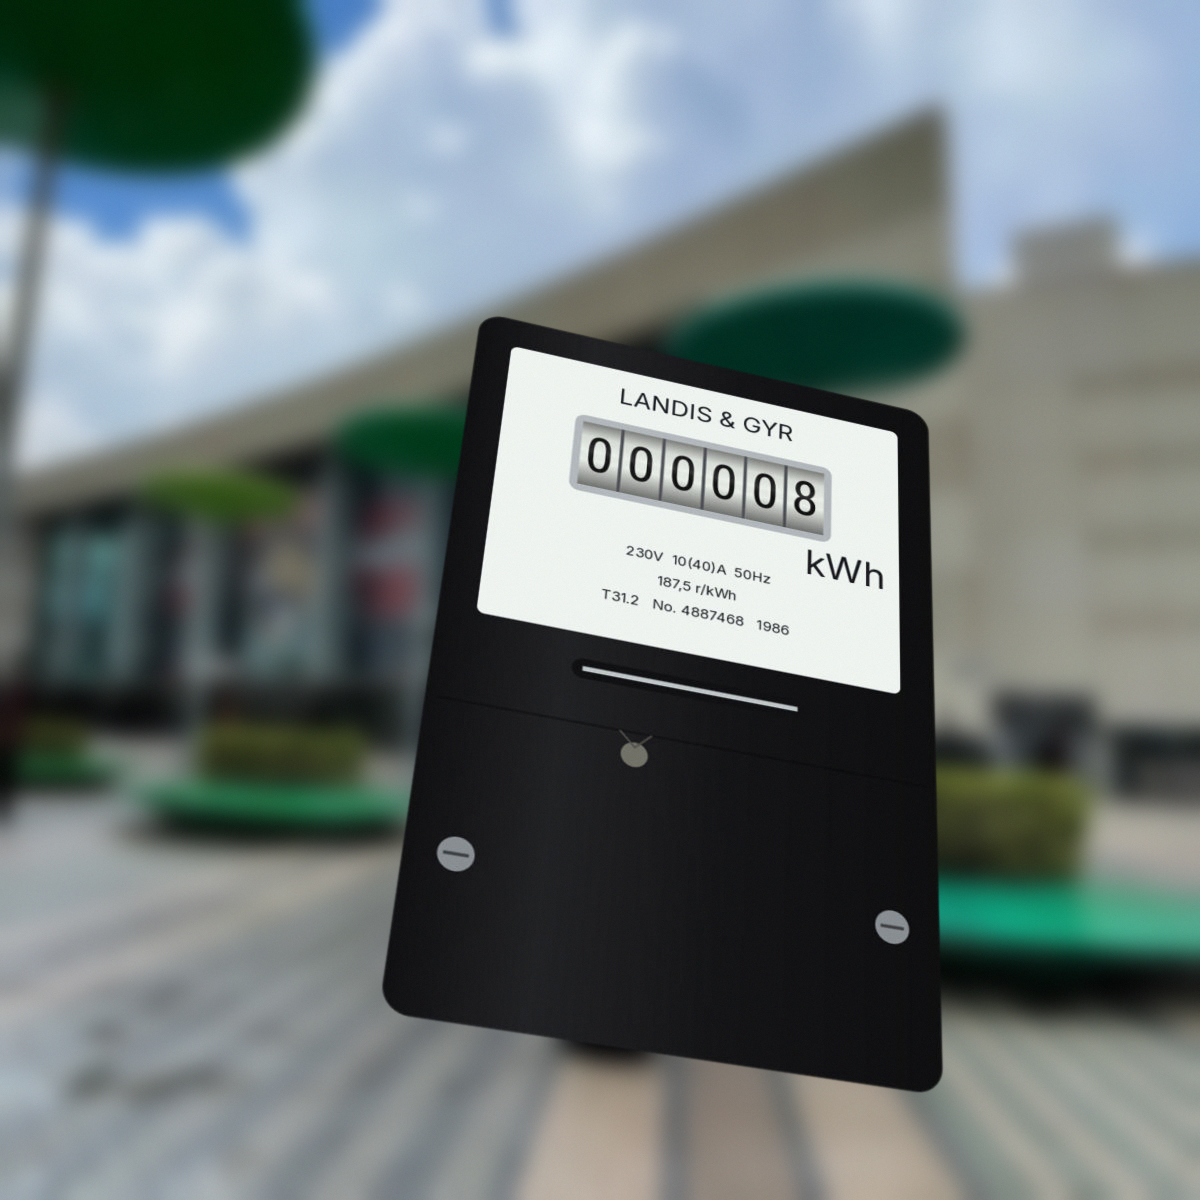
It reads 8 kWh
